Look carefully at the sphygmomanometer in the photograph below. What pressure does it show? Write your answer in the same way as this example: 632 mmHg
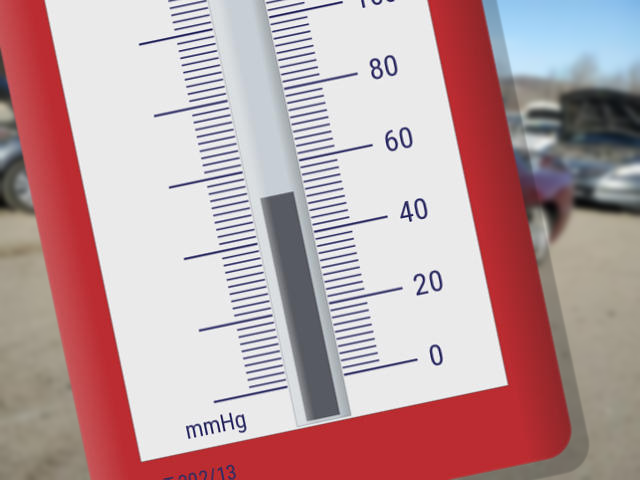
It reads 52 mmHg
